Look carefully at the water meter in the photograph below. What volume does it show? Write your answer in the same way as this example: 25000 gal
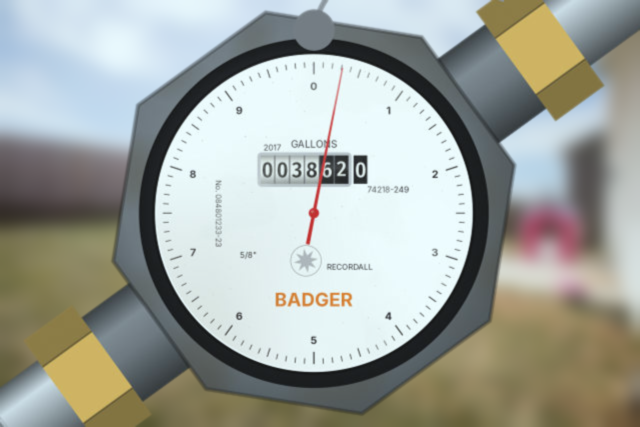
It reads 38620.3 gal
